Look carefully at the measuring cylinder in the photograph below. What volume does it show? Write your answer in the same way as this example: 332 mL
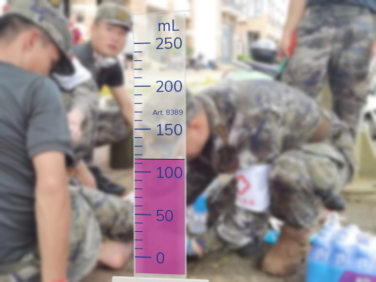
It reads 115 mL
